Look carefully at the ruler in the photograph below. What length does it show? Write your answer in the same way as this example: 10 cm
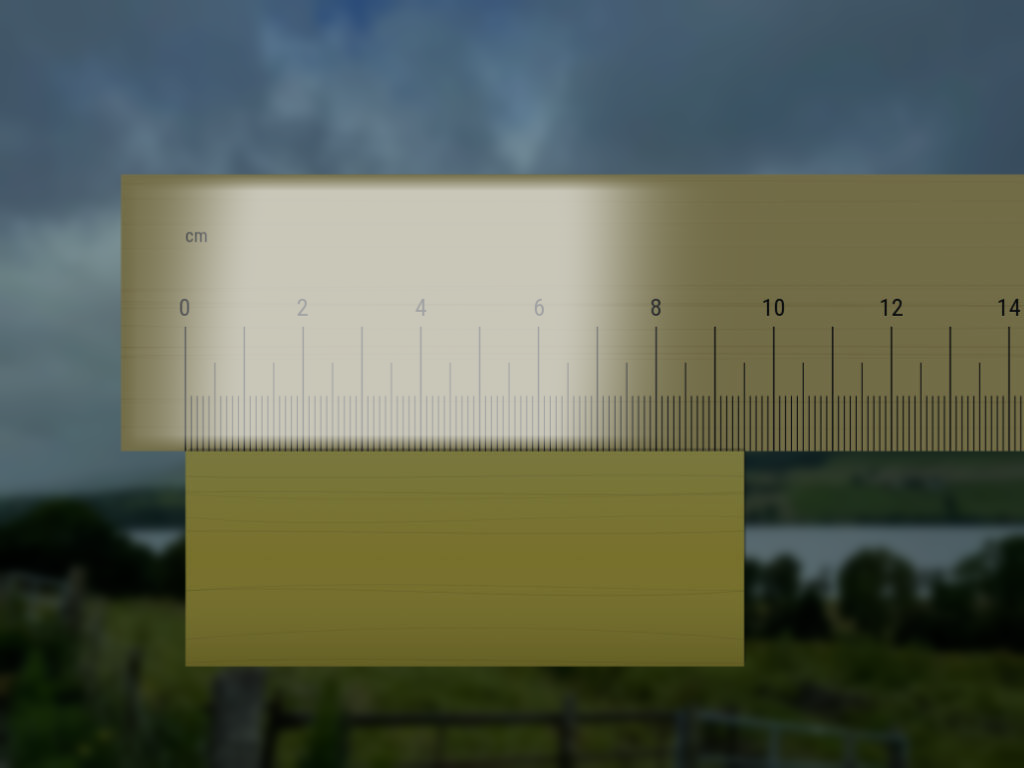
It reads 9.5 cm
